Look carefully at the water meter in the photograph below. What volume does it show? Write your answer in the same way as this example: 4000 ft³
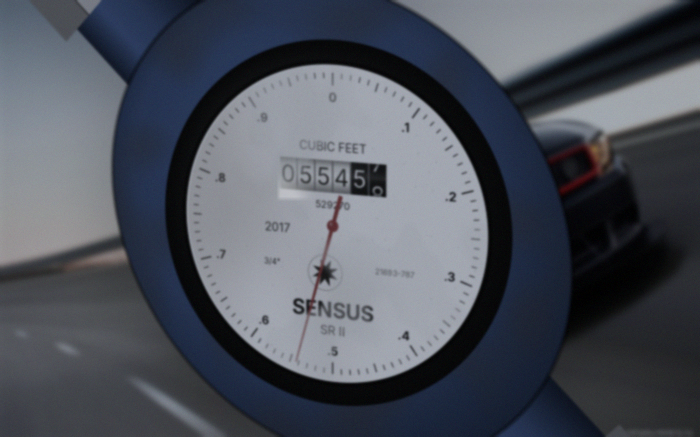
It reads 55457.54 ft³
